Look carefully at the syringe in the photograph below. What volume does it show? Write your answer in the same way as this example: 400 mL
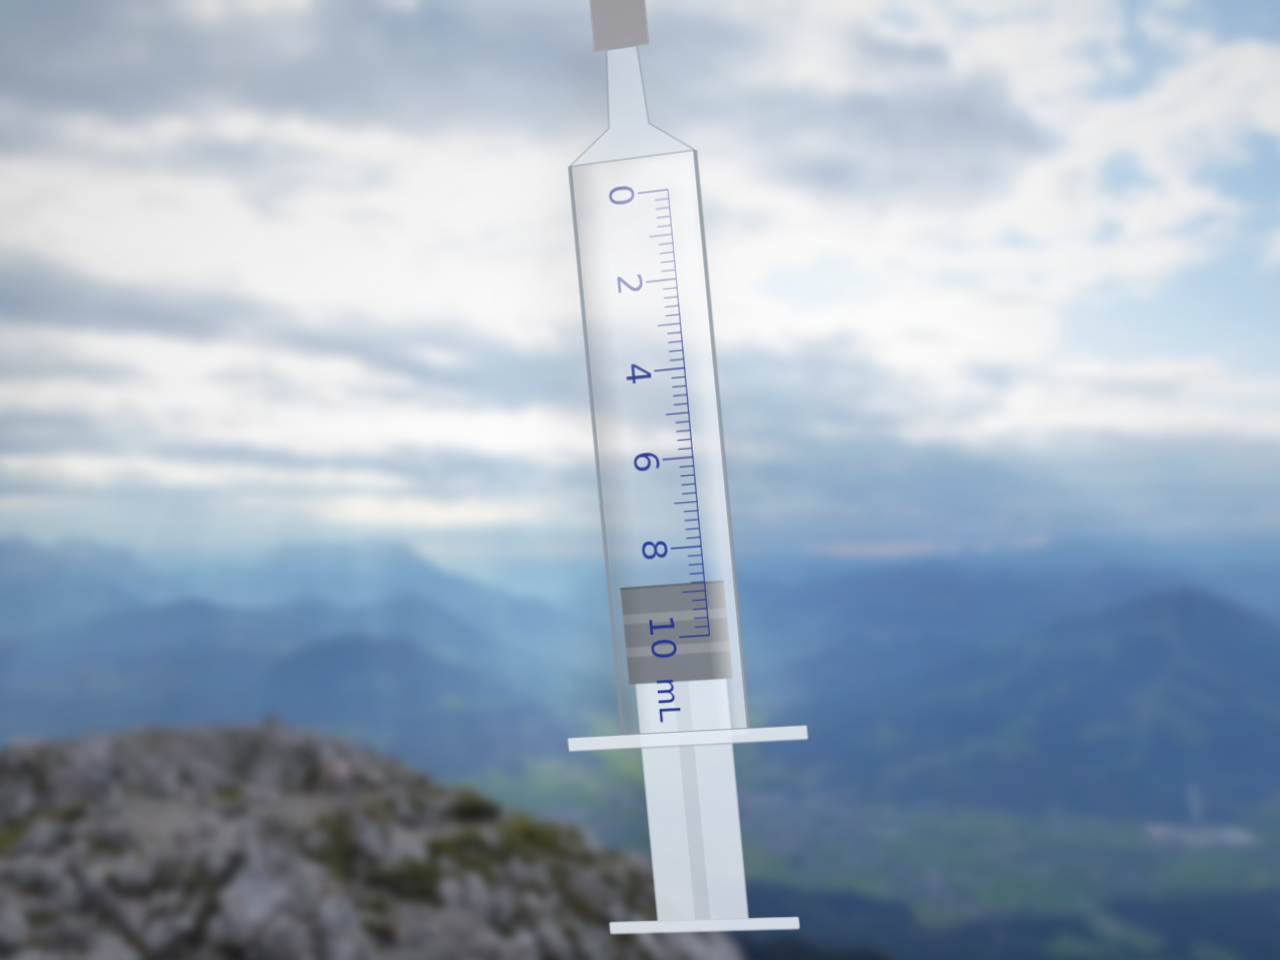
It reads 8.8 mL
